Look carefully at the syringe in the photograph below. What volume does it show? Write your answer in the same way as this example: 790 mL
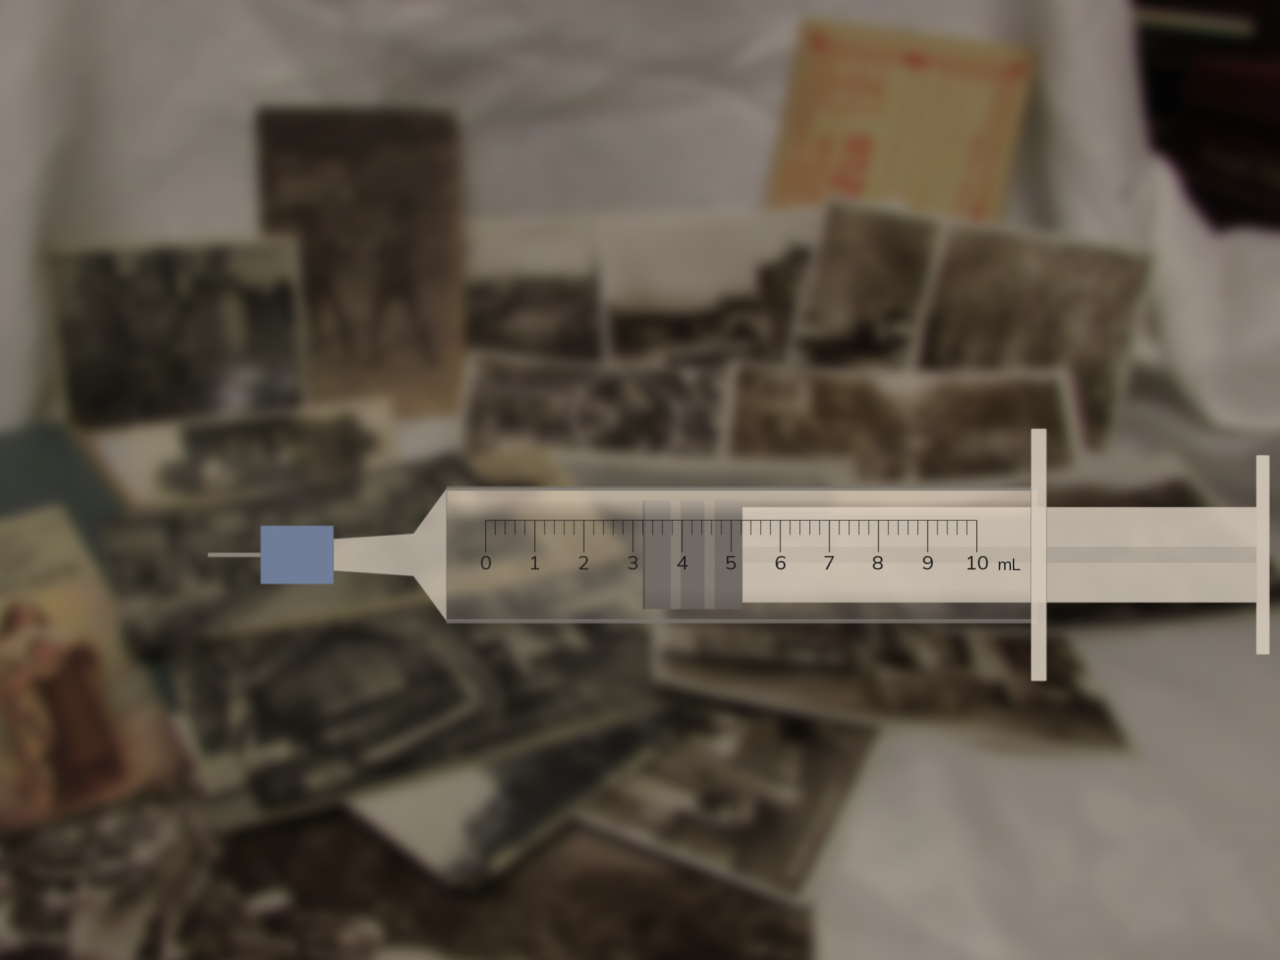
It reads 3.2 mL
